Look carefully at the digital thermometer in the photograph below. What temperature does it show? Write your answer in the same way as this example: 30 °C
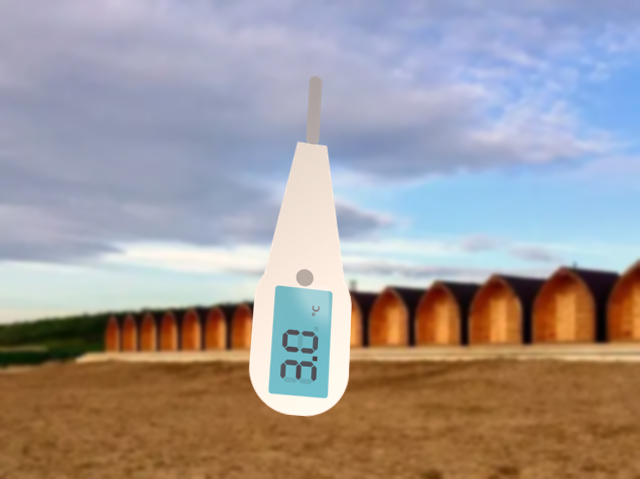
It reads 3.0 °C
